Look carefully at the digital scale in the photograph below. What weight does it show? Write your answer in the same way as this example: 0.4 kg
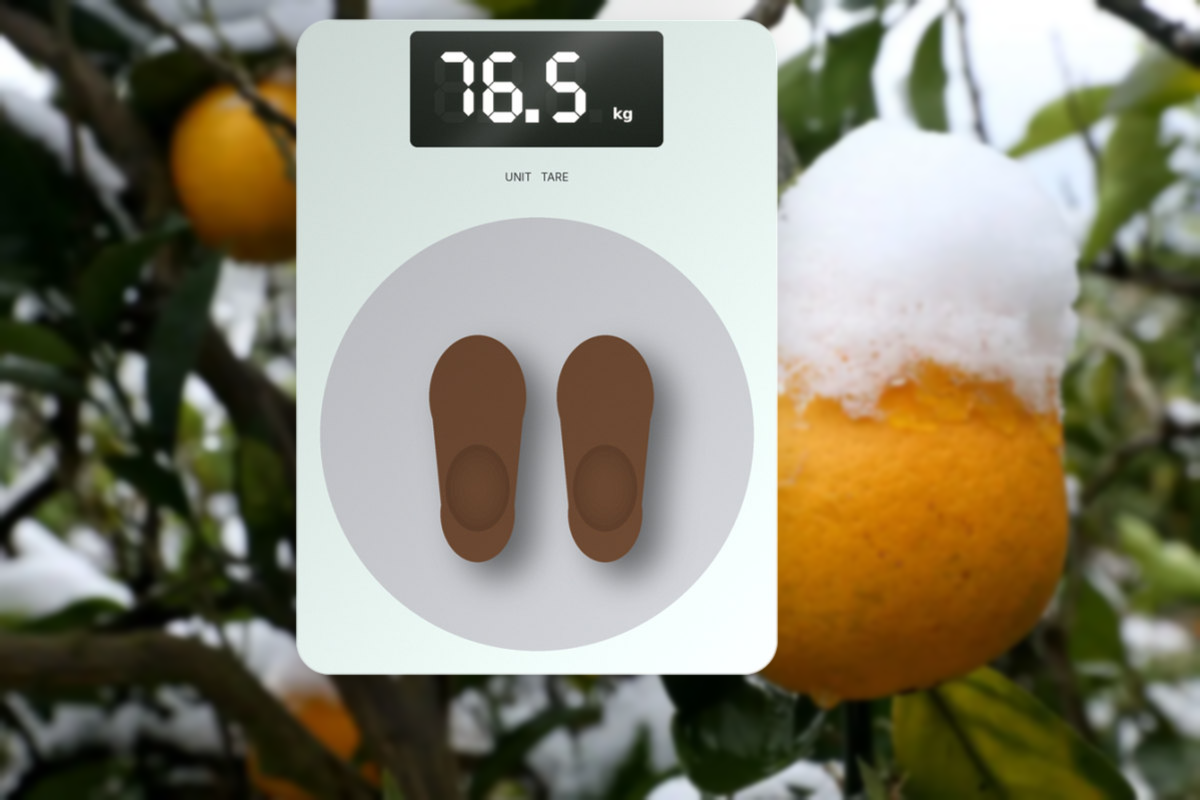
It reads 76.5 kg
